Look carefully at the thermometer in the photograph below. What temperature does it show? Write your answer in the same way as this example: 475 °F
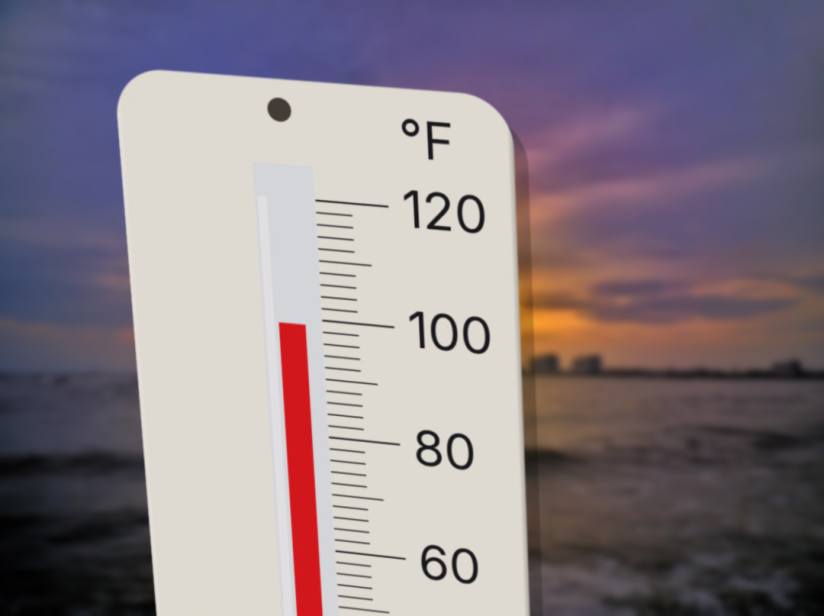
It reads 99 °F
